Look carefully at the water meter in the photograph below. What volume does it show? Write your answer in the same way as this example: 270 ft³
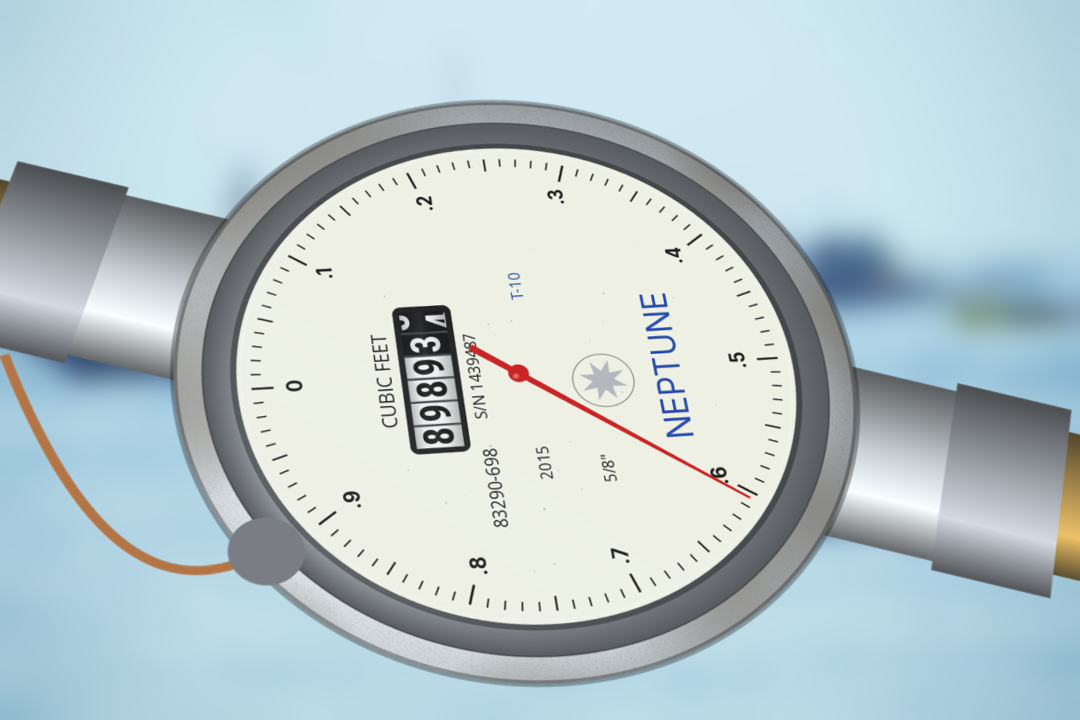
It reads 898933.60 ft³
